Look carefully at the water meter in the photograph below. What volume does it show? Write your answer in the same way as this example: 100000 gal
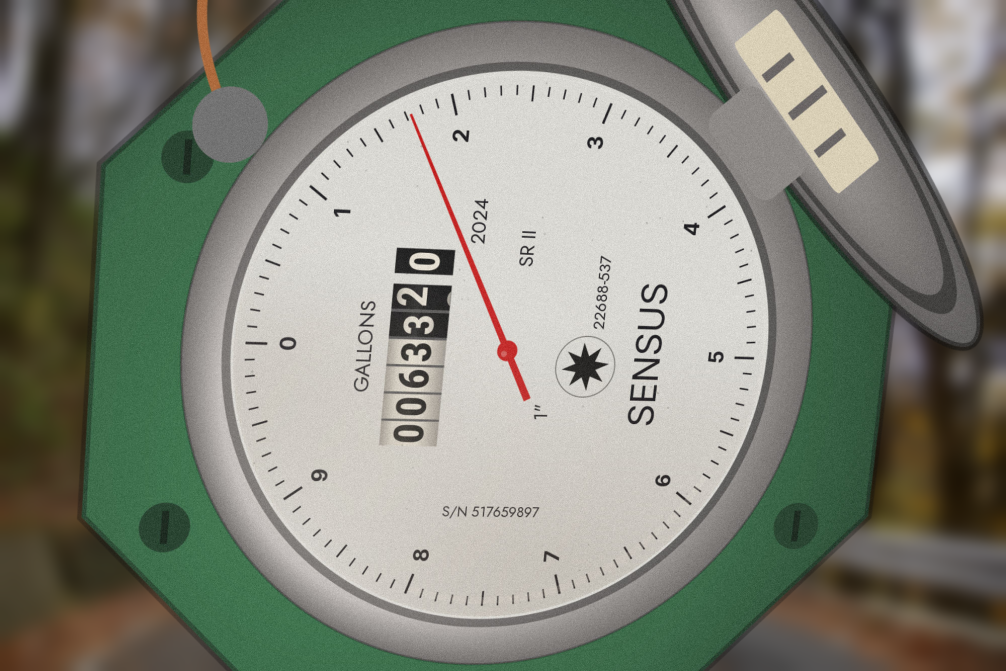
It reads 63321.7 gal
